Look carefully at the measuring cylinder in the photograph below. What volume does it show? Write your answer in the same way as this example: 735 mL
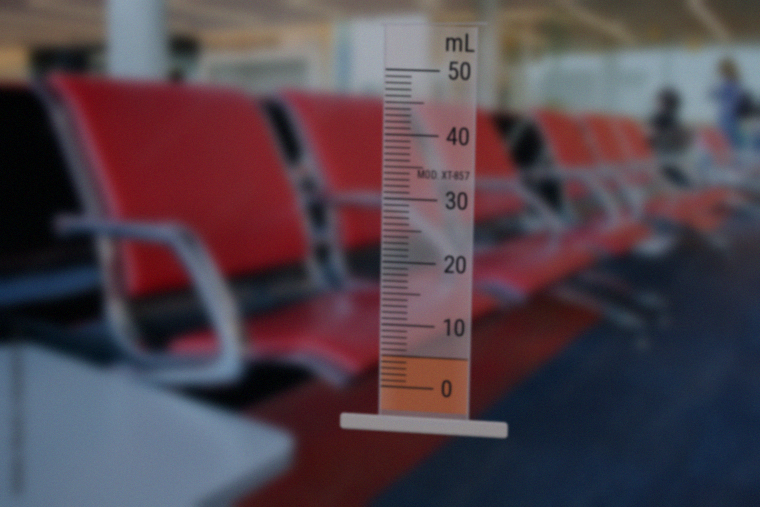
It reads 5 mL
